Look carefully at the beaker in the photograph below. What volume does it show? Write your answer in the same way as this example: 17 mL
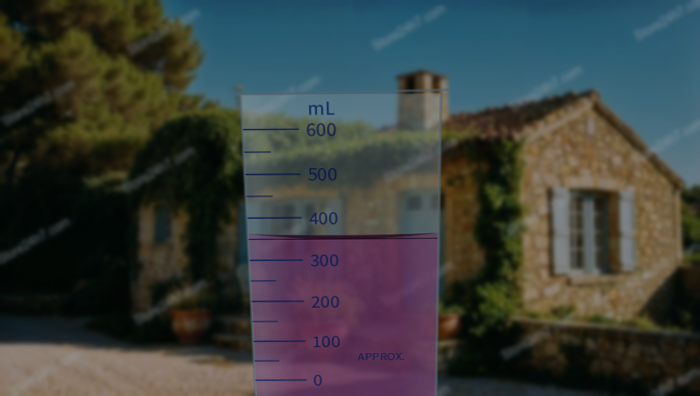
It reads 350 mL
